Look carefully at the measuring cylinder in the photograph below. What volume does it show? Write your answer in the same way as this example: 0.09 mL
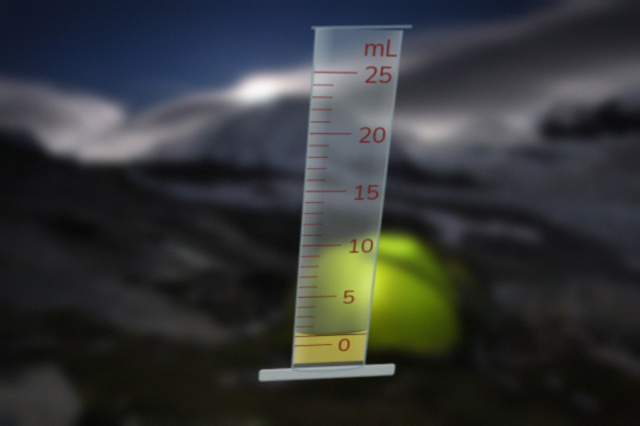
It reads 1 mL
